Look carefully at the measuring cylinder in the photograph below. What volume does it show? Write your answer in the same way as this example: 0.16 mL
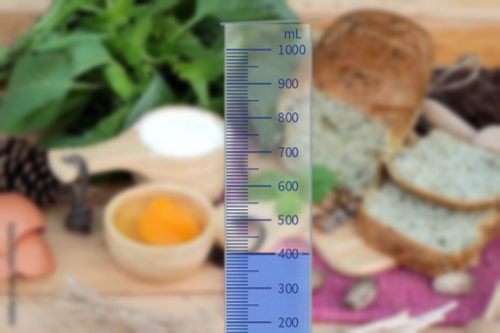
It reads 400 mL
